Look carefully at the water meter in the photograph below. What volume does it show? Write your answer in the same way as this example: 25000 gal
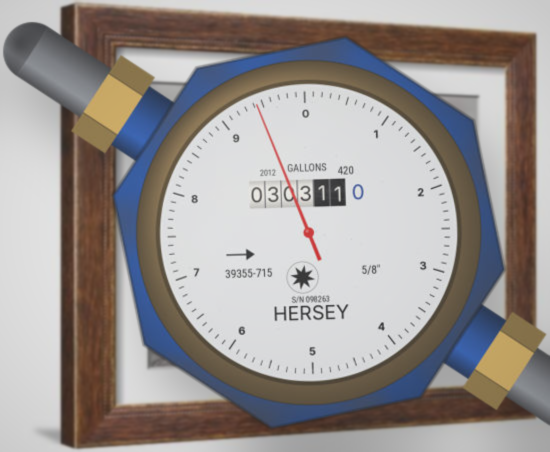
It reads 303109.4 gal
